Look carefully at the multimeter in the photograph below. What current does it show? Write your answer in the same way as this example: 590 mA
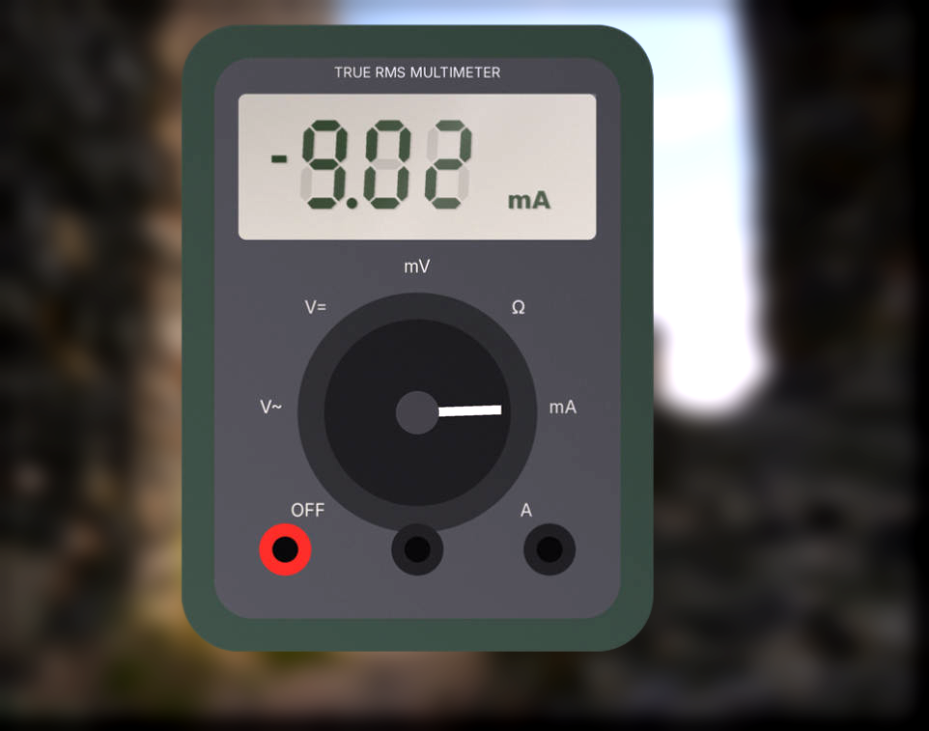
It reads -9.02 mA
